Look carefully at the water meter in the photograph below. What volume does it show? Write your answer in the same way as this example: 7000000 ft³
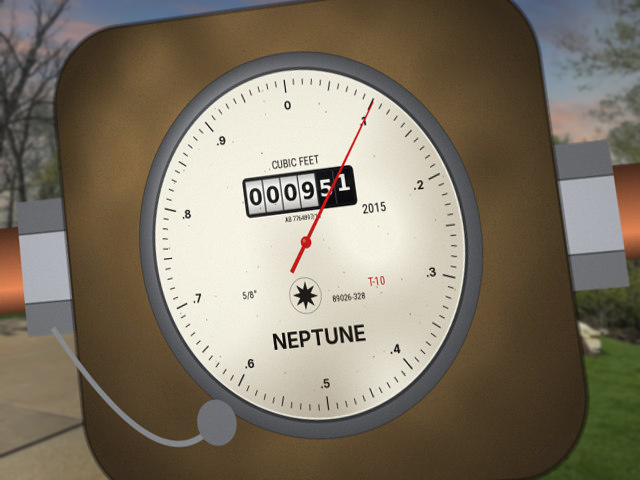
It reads 951.10 ft³
